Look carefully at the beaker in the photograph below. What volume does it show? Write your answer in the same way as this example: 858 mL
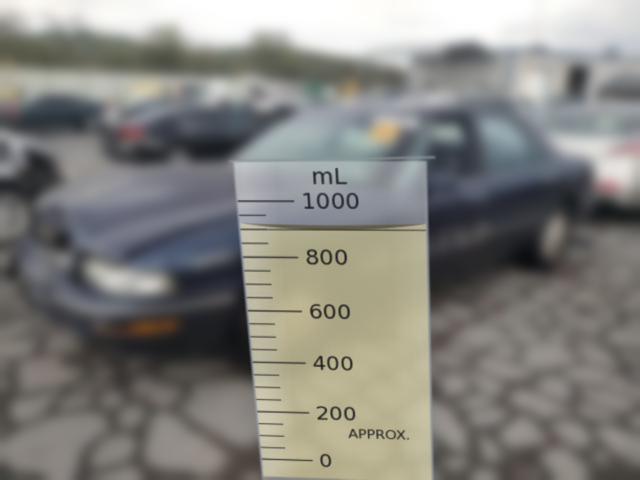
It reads 900 mL
